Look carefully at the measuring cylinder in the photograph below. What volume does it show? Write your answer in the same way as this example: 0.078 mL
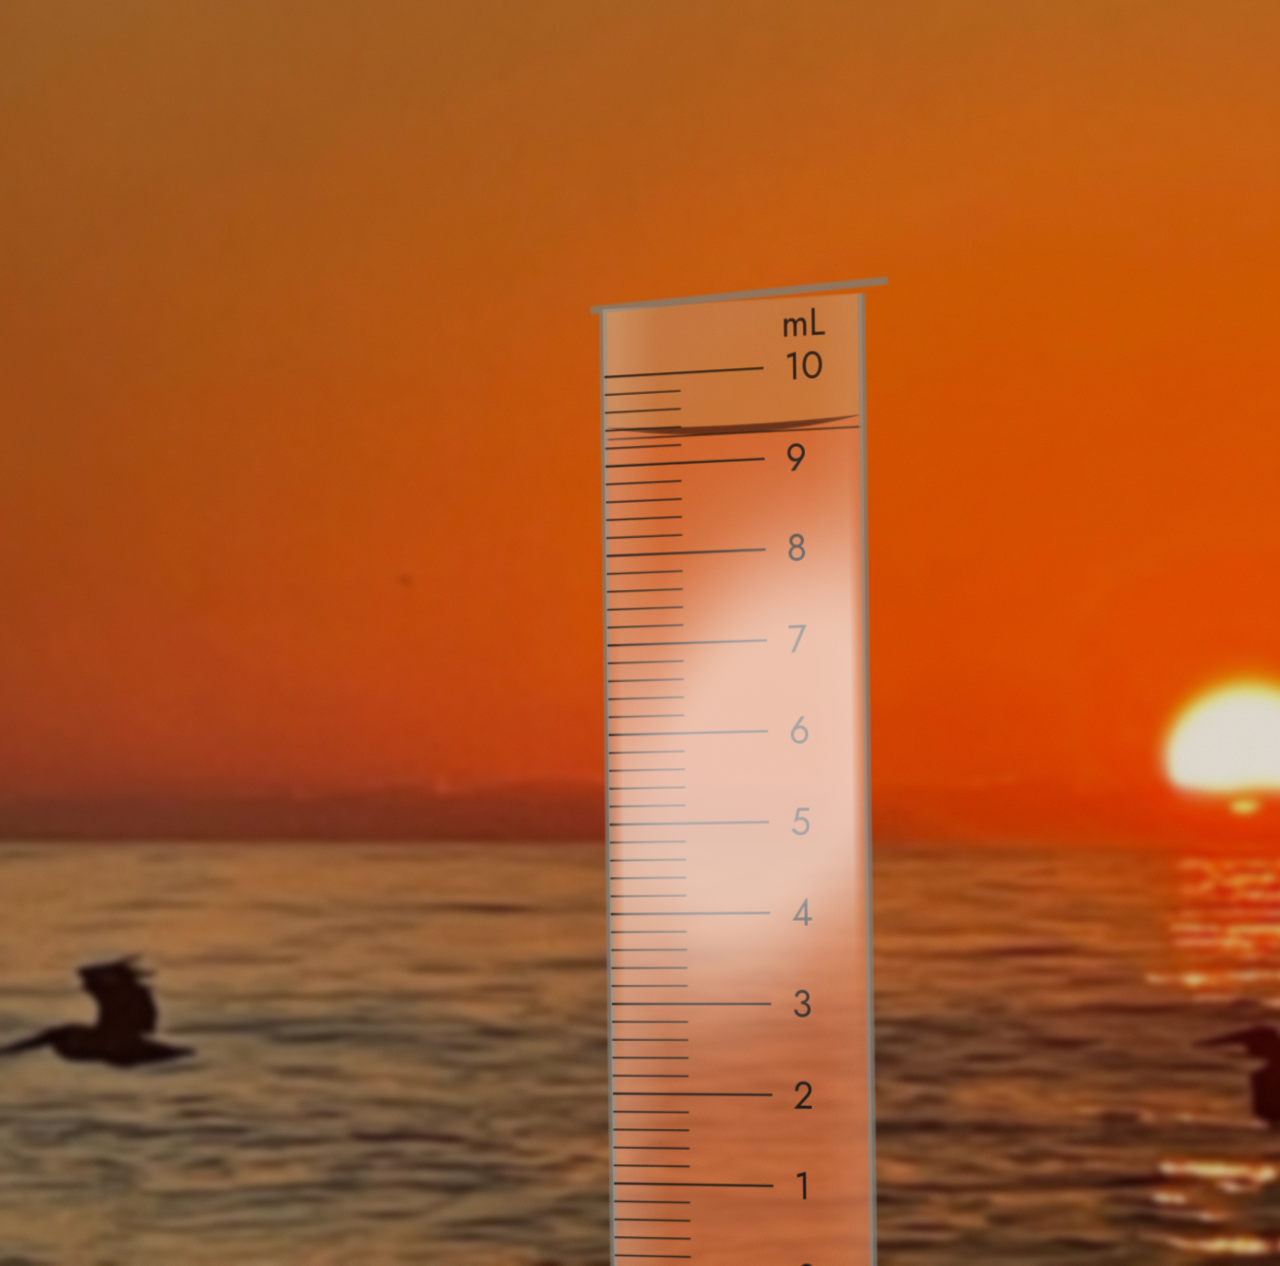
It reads 9.3 mL
